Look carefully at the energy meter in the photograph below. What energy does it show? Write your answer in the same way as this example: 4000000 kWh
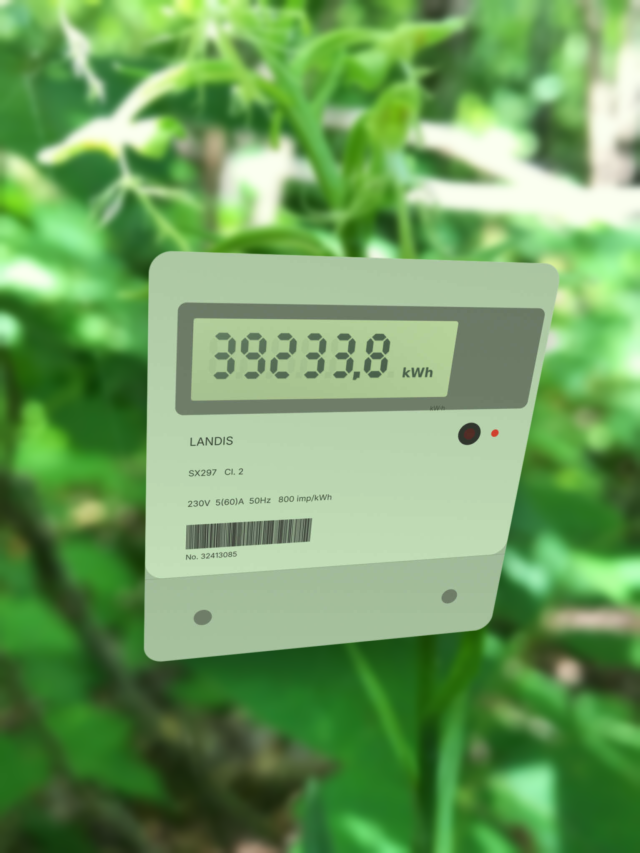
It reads 39233.8 kWh
